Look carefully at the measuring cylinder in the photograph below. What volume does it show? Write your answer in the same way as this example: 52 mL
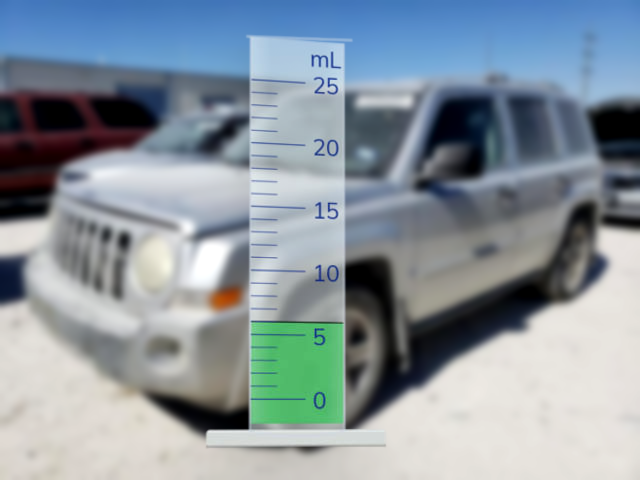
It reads 6 mL
